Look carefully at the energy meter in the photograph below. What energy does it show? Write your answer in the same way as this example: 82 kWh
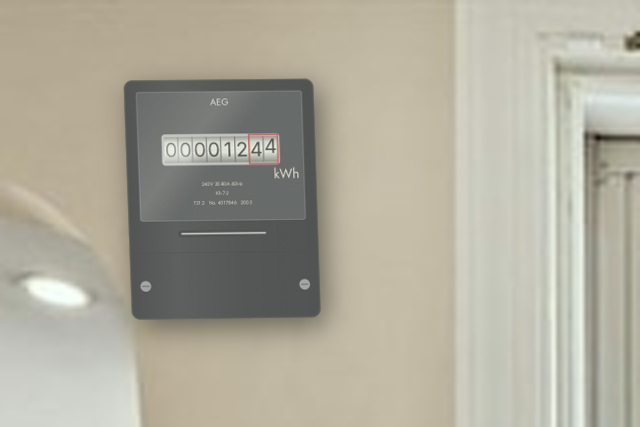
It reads 12.44 kWh
